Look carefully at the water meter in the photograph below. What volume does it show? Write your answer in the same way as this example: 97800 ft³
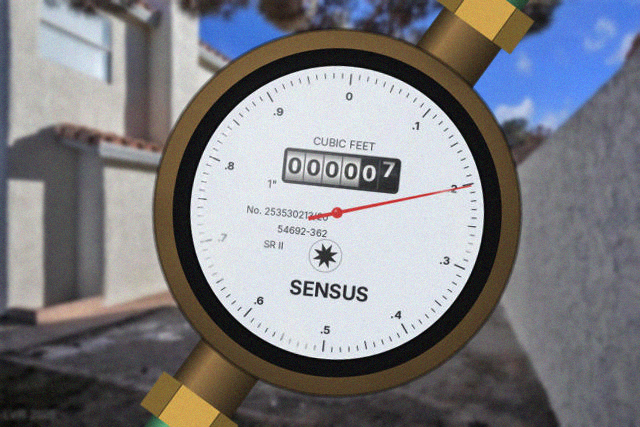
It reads 7.20 ft³
